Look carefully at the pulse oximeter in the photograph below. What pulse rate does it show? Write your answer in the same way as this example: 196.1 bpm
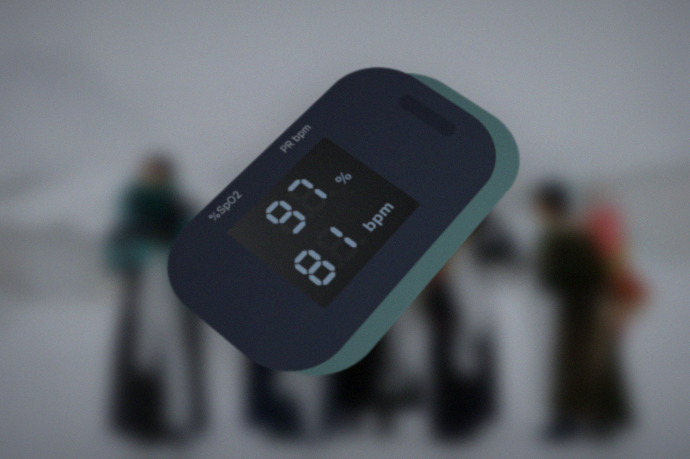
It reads 81 bpm
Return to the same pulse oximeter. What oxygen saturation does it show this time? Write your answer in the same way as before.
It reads 97 %
